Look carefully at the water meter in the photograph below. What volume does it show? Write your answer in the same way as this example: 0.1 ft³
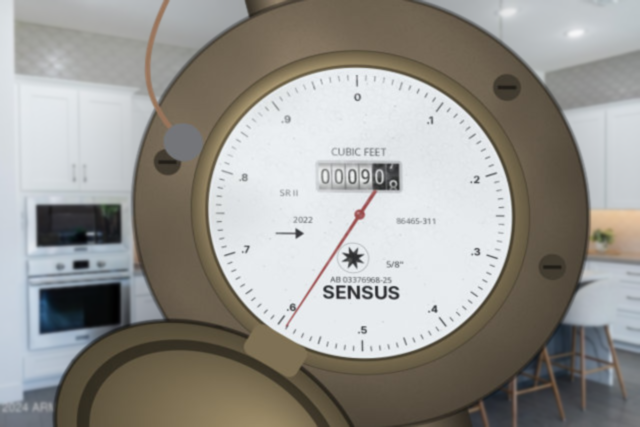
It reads 907.59 ft³
